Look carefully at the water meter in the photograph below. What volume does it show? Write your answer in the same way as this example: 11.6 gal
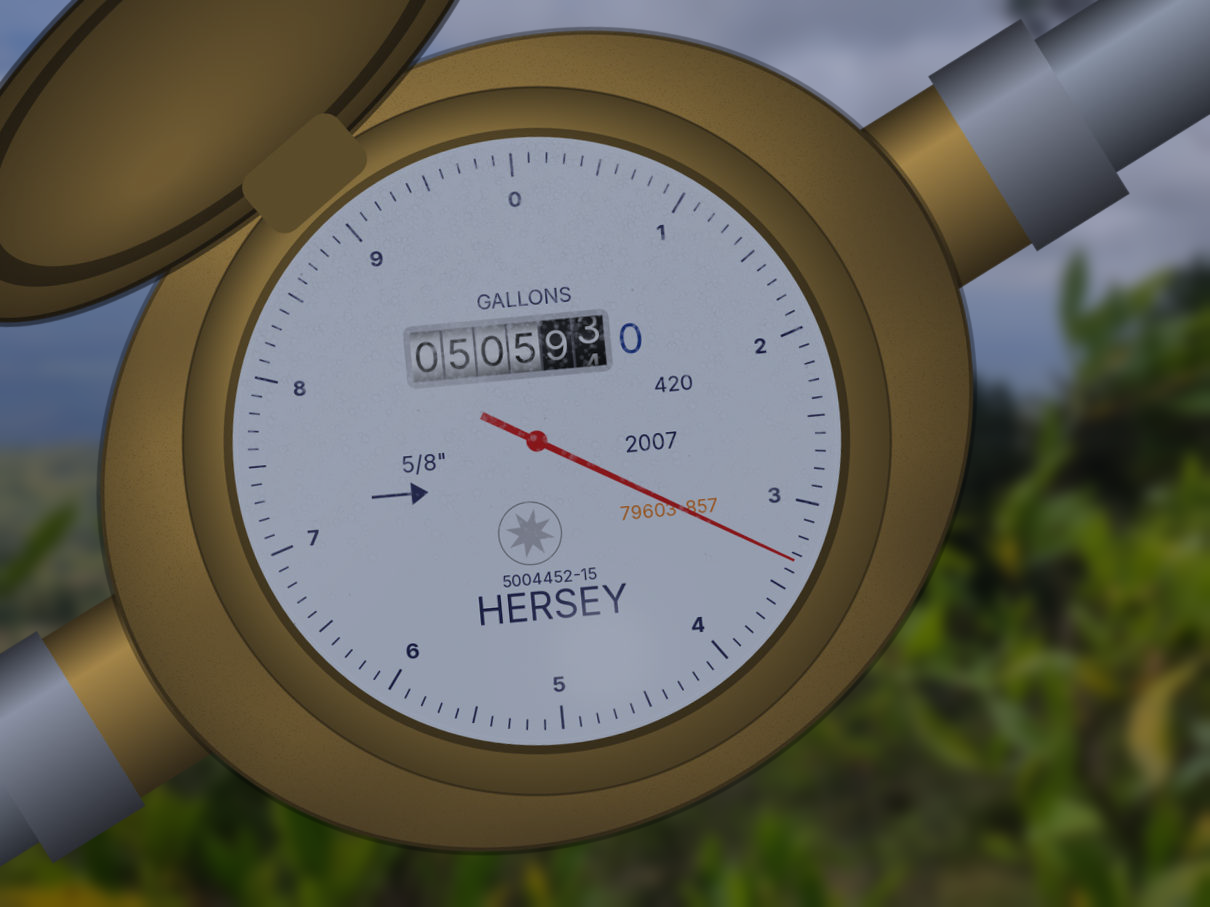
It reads 505933.3 gal
